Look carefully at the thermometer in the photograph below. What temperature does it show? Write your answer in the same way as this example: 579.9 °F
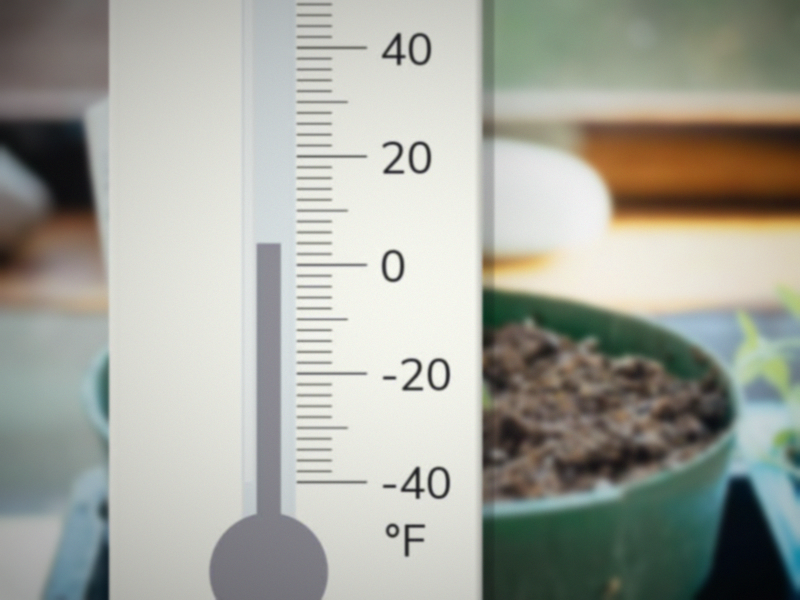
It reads 4 °F
